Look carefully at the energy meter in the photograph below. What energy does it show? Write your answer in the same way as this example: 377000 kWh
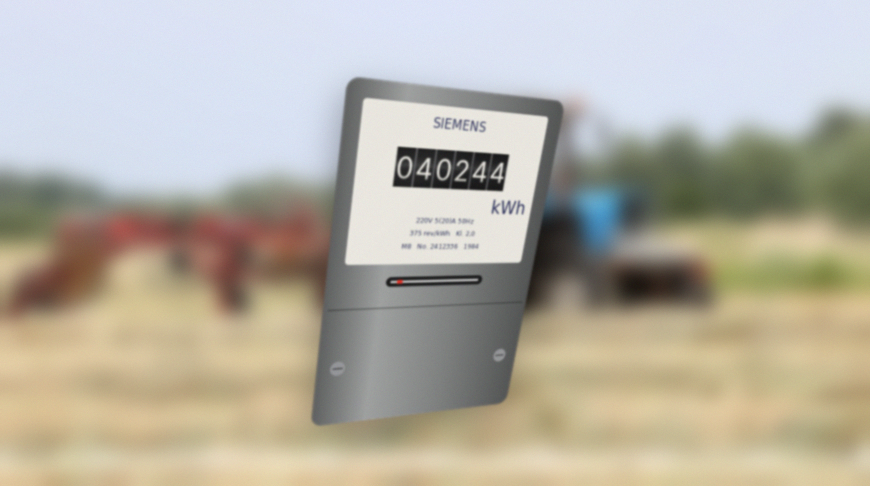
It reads 40244 kWh
